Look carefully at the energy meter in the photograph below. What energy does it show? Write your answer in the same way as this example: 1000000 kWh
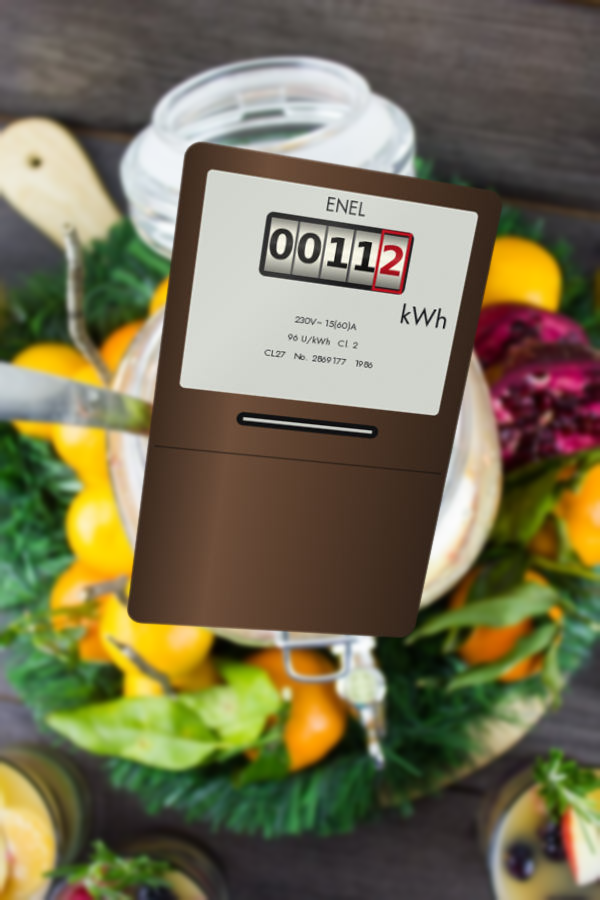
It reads 11.2 kWh
